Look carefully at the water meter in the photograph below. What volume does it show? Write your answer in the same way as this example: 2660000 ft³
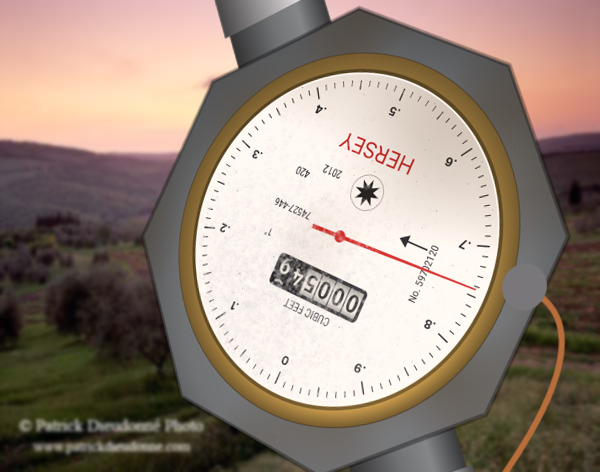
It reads 548.74 ft³
